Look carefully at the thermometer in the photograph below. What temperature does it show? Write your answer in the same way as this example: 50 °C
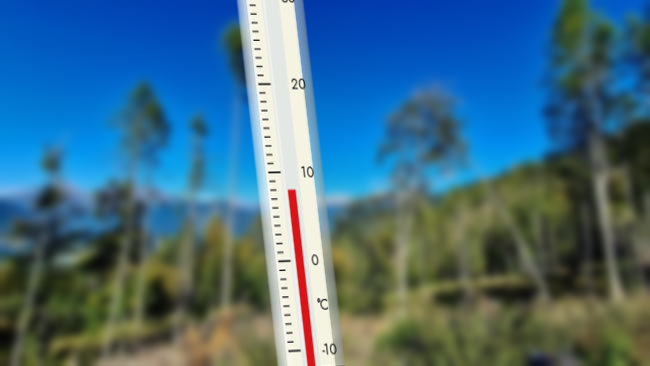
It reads 8 °C
